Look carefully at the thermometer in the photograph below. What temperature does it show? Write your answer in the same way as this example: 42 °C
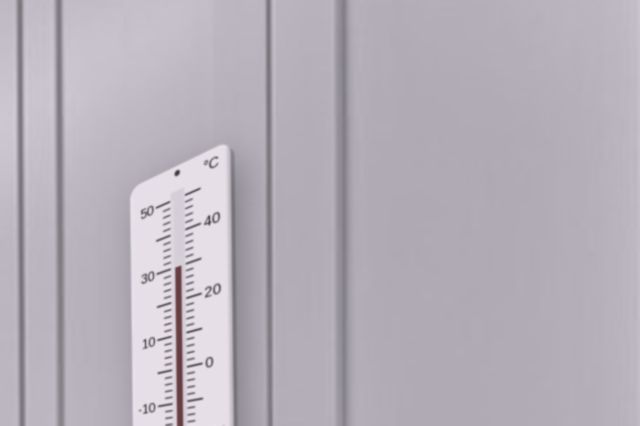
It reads 30 °C
